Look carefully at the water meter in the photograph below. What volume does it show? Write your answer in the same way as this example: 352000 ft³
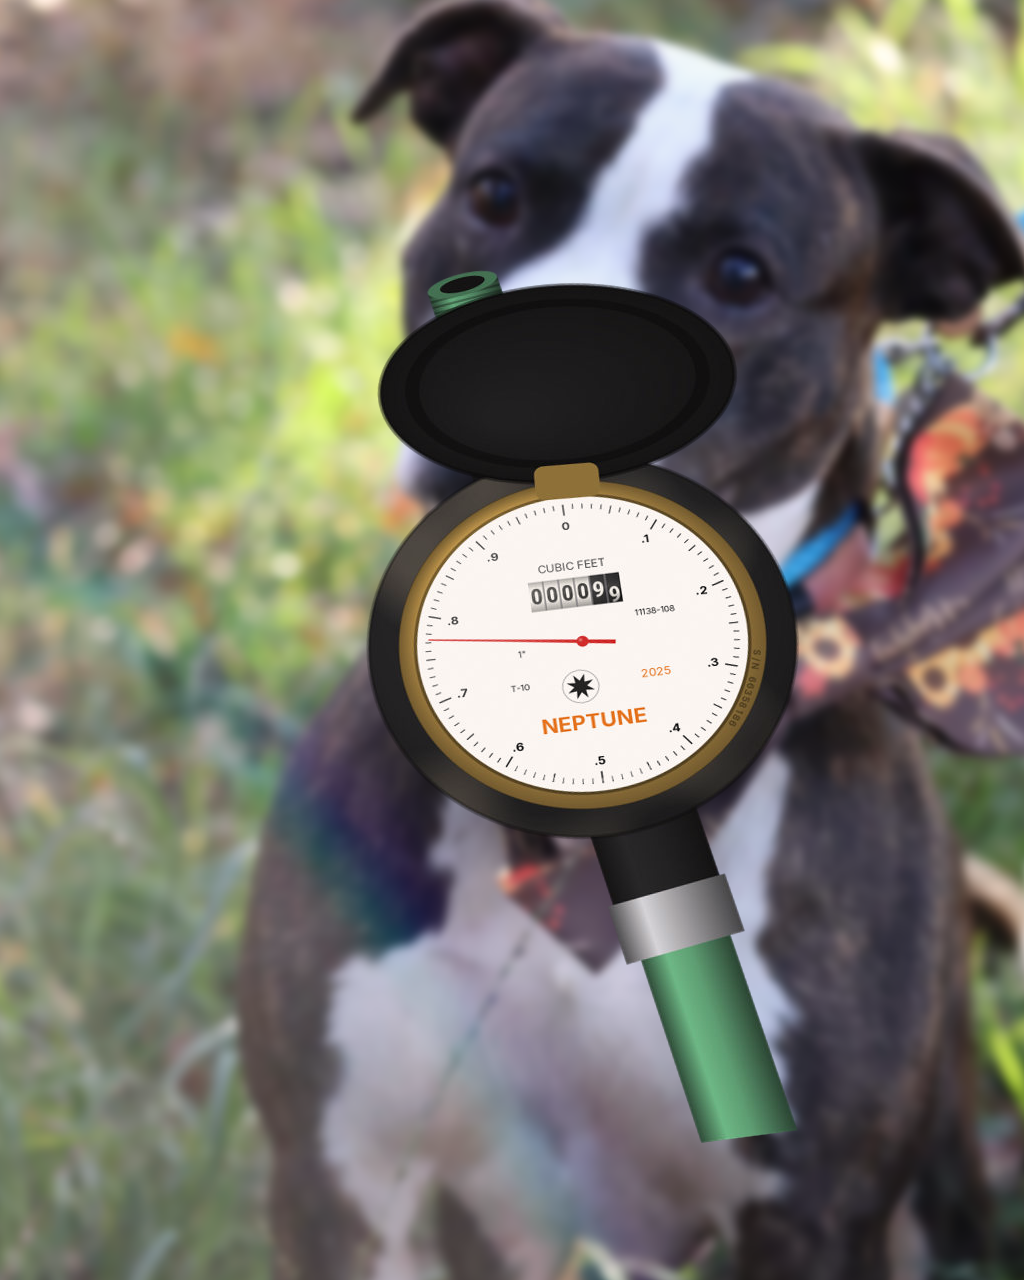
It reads 98.77 ft³
